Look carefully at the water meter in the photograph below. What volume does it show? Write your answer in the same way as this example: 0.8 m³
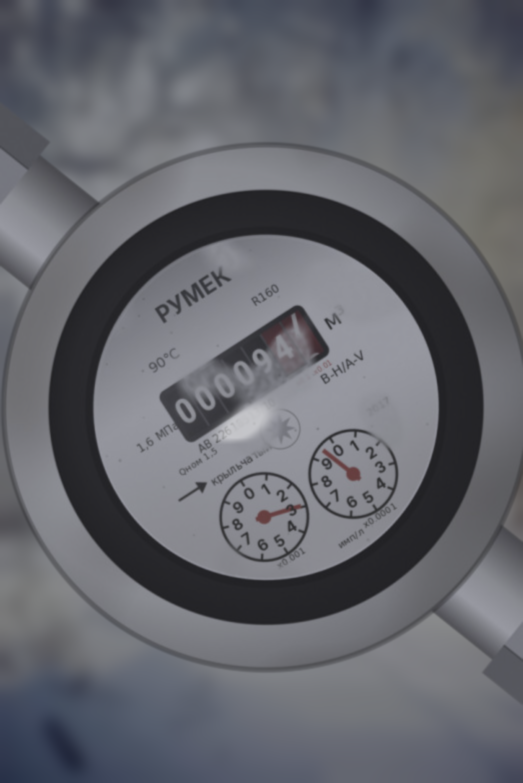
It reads 9.4729 m³
